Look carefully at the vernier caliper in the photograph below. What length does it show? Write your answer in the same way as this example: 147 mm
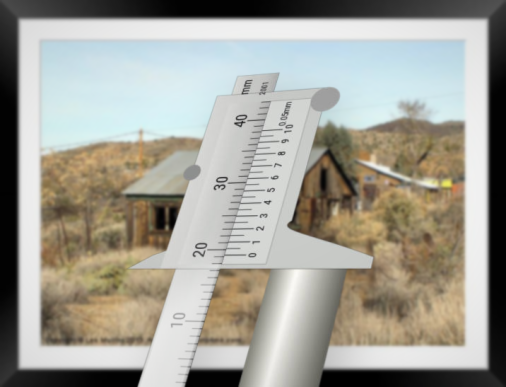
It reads 19.2 mm
